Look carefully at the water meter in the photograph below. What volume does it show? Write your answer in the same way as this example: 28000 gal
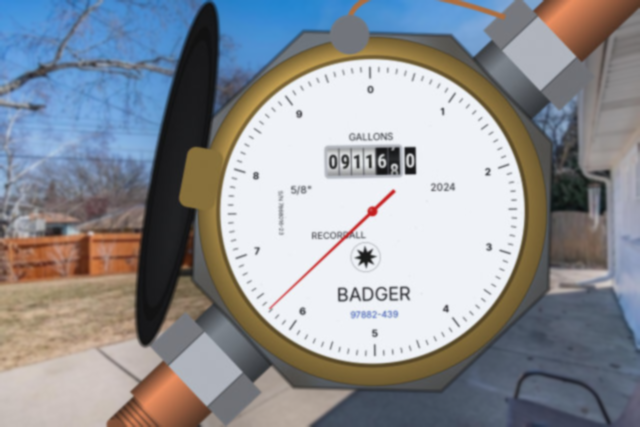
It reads 911676.3 gal
